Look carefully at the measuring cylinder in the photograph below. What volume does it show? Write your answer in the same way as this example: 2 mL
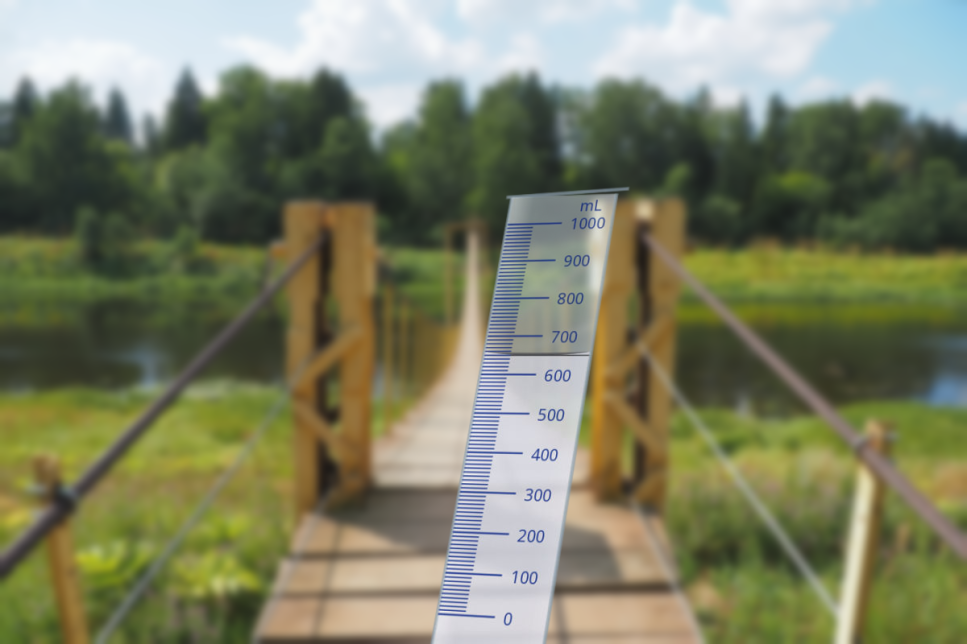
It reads 650 mL
